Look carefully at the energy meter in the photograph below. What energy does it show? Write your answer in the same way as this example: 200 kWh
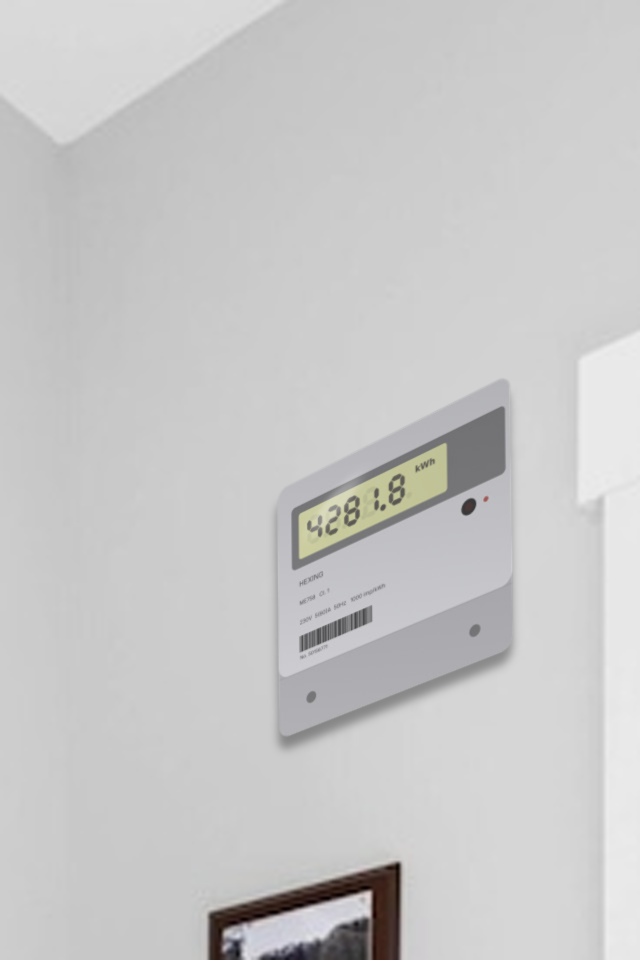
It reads 4281.8 kWh
